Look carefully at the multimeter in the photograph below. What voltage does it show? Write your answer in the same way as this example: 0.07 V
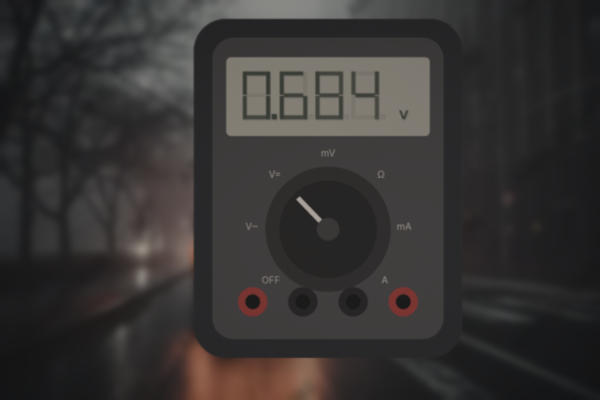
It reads 0.684 V
